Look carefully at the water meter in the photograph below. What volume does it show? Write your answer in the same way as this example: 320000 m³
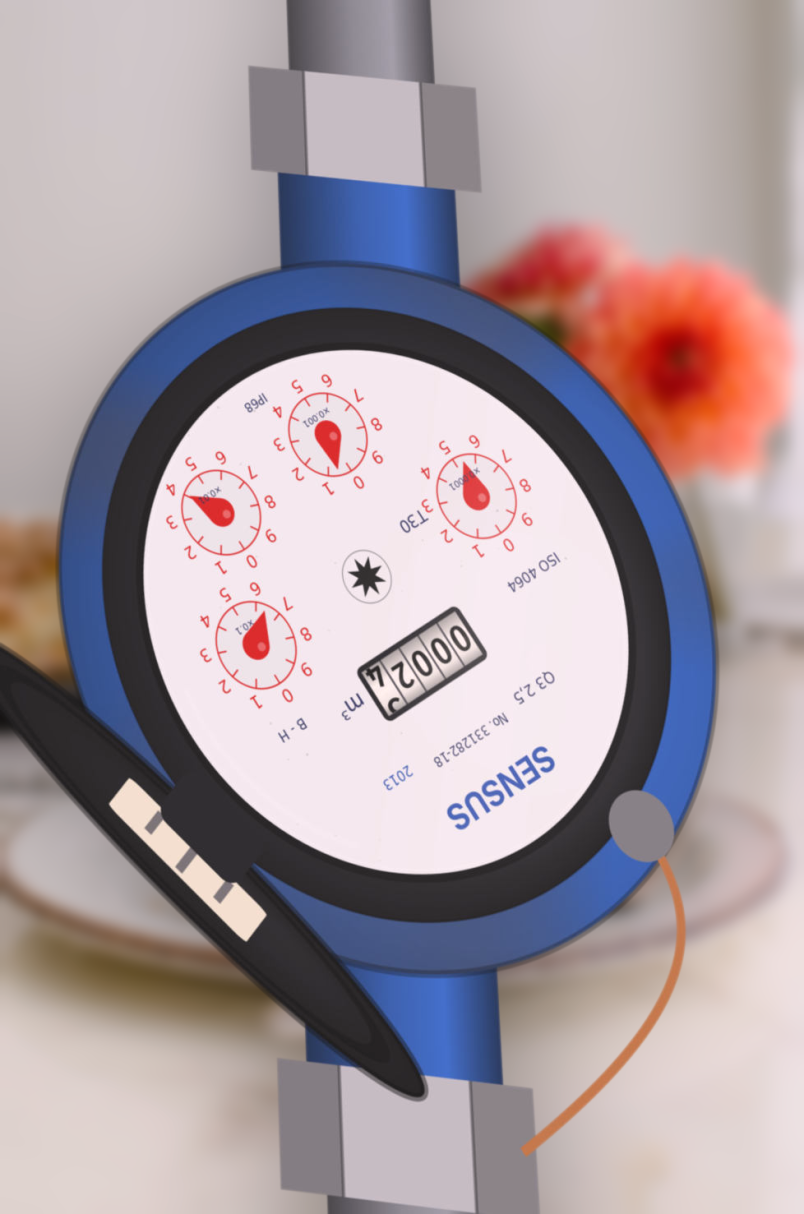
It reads 23.6405 m³
